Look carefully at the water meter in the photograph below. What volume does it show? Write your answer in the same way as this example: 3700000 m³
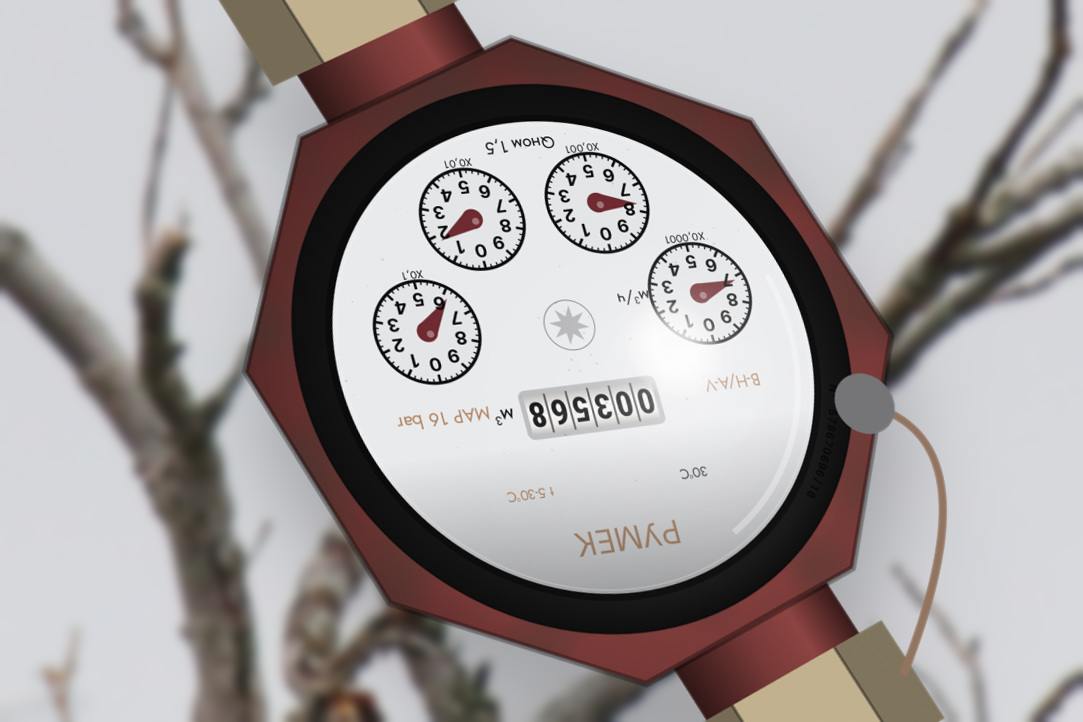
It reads 3568.6177 m³
